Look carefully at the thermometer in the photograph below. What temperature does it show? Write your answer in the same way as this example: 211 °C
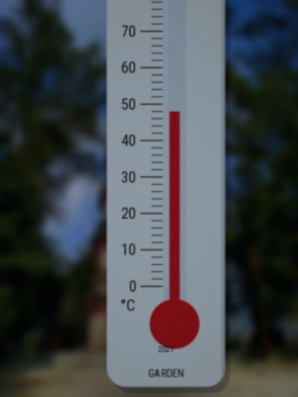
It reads 48 °C
